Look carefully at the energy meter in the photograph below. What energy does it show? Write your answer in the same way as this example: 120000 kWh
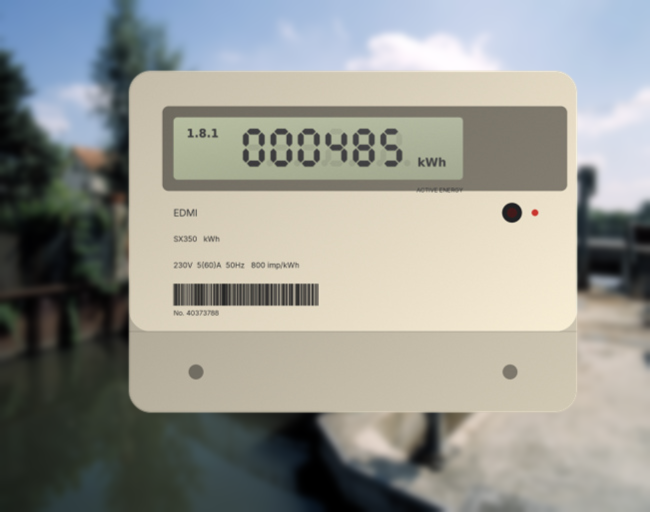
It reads 485 kWh
